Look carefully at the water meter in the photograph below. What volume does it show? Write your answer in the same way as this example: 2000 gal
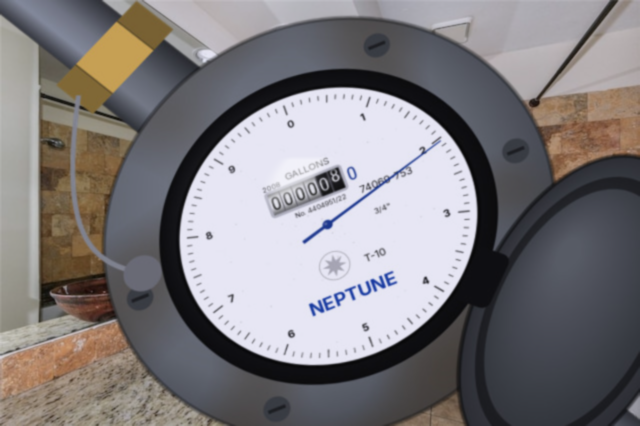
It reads 82.0 gal
